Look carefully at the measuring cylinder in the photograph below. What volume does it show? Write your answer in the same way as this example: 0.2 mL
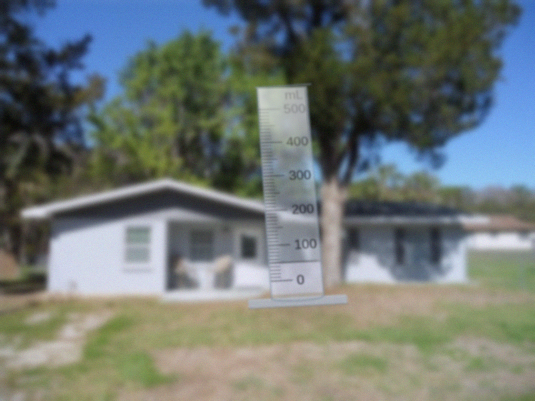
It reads 50 mL
